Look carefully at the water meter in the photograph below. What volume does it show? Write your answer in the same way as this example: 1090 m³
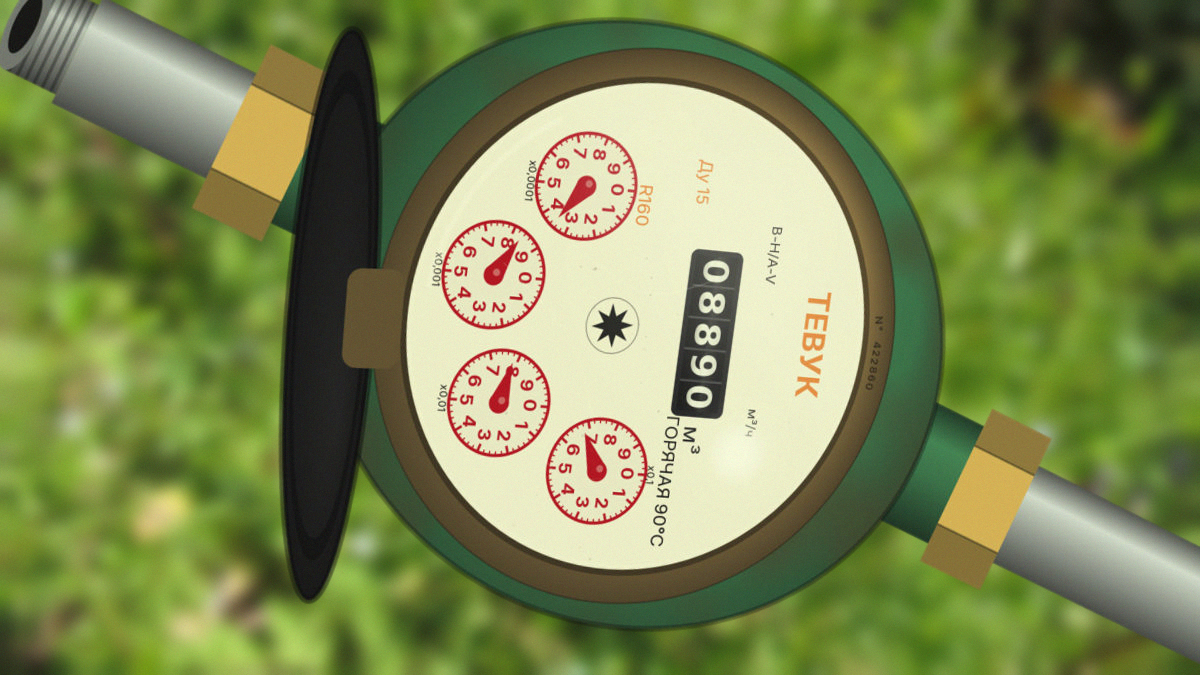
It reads 8890.6783 m³
